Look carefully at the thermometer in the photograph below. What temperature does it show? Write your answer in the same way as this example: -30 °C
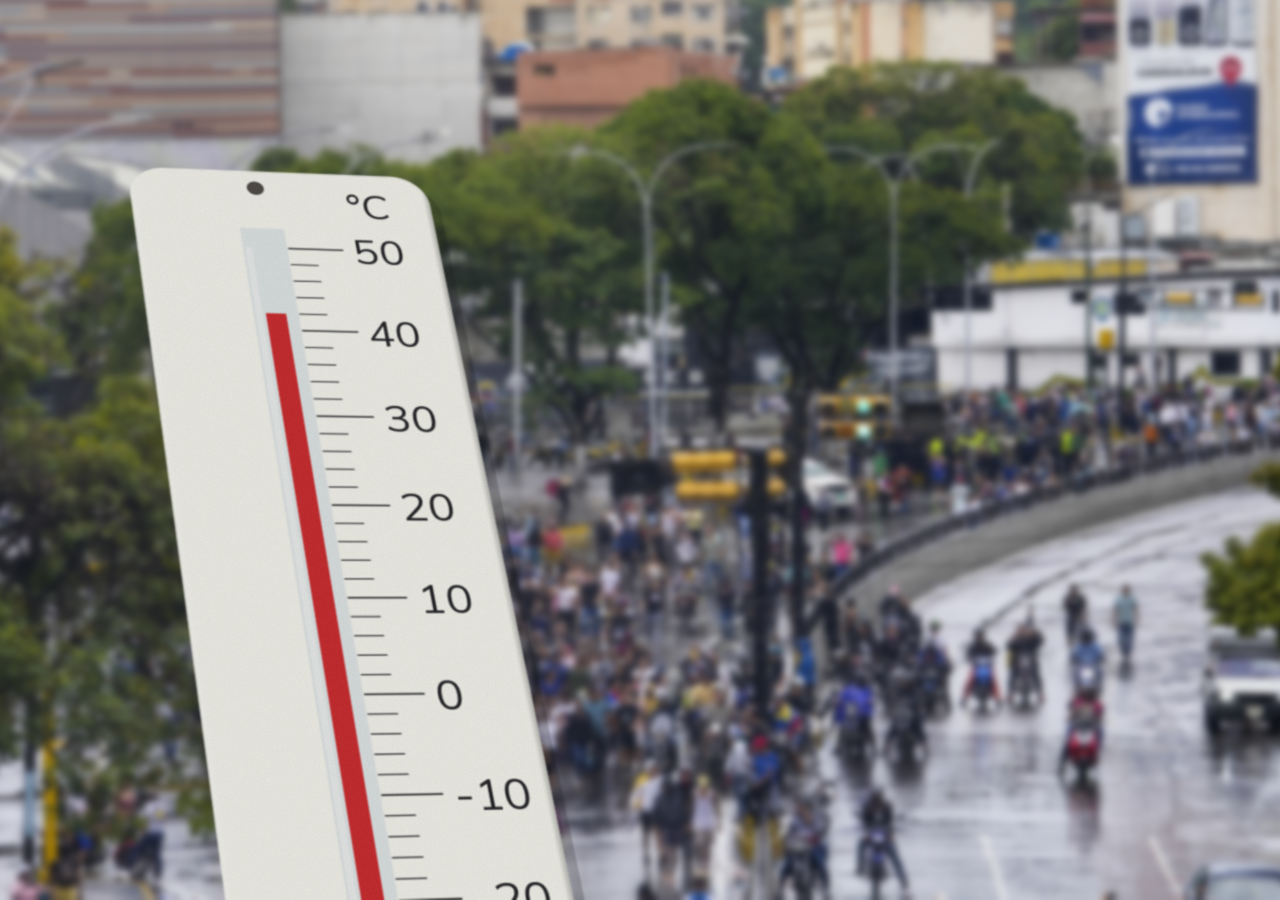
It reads 42 °C
